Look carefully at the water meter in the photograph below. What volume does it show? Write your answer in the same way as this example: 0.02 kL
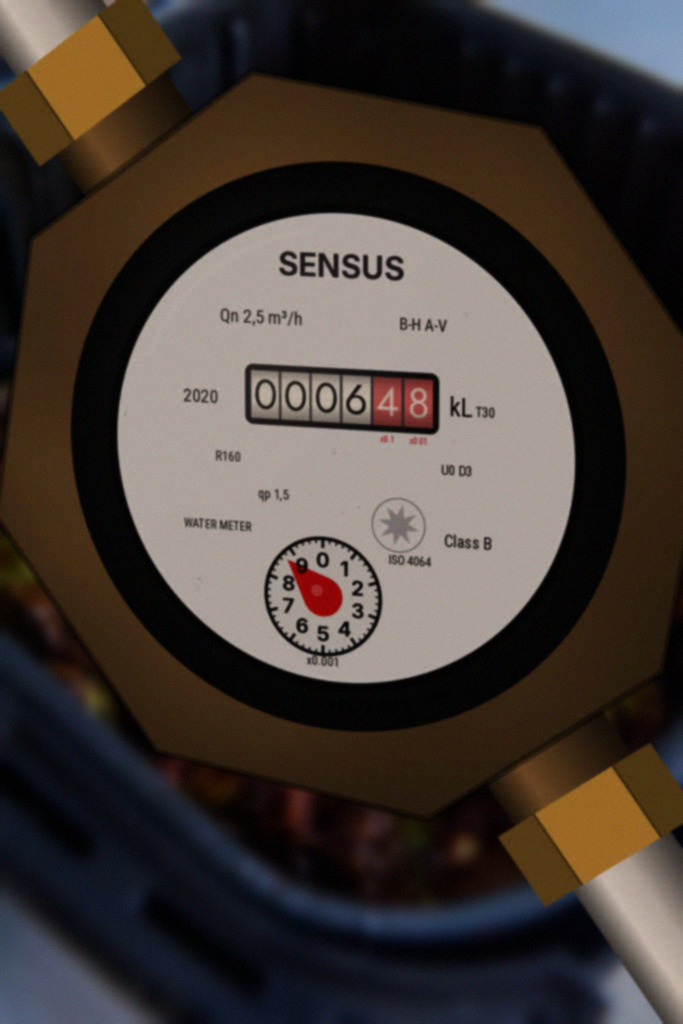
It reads 6.488 kL
